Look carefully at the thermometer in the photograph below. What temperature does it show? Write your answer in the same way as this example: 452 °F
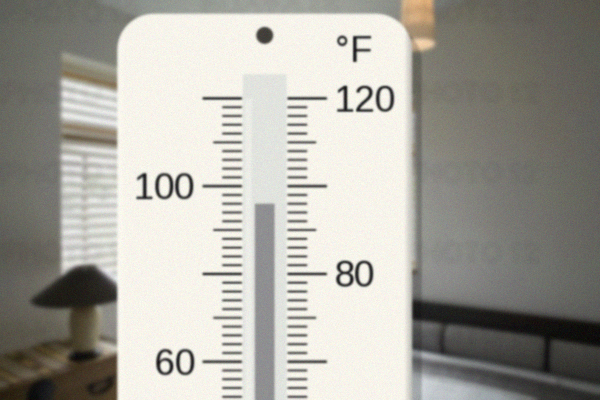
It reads 96 °F
